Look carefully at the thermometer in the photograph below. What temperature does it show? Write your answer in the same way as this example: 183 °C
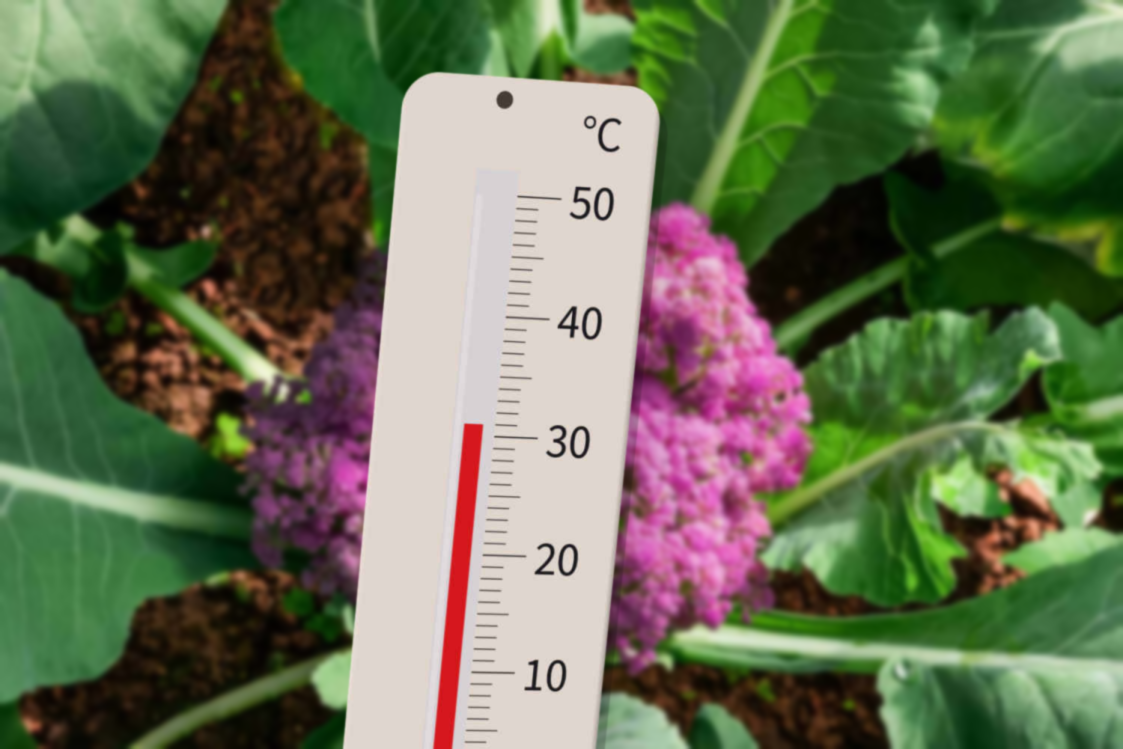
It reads 31 °C
